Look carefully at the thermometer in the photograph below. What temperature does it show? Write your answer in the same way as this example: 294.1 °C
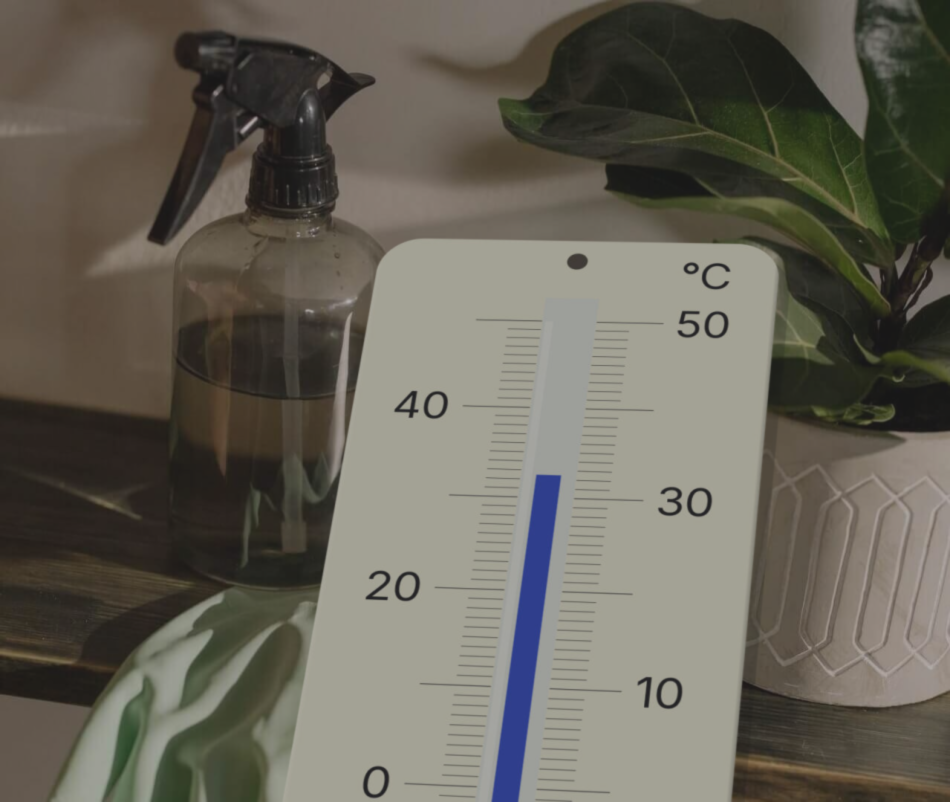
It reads 32.5 °C
